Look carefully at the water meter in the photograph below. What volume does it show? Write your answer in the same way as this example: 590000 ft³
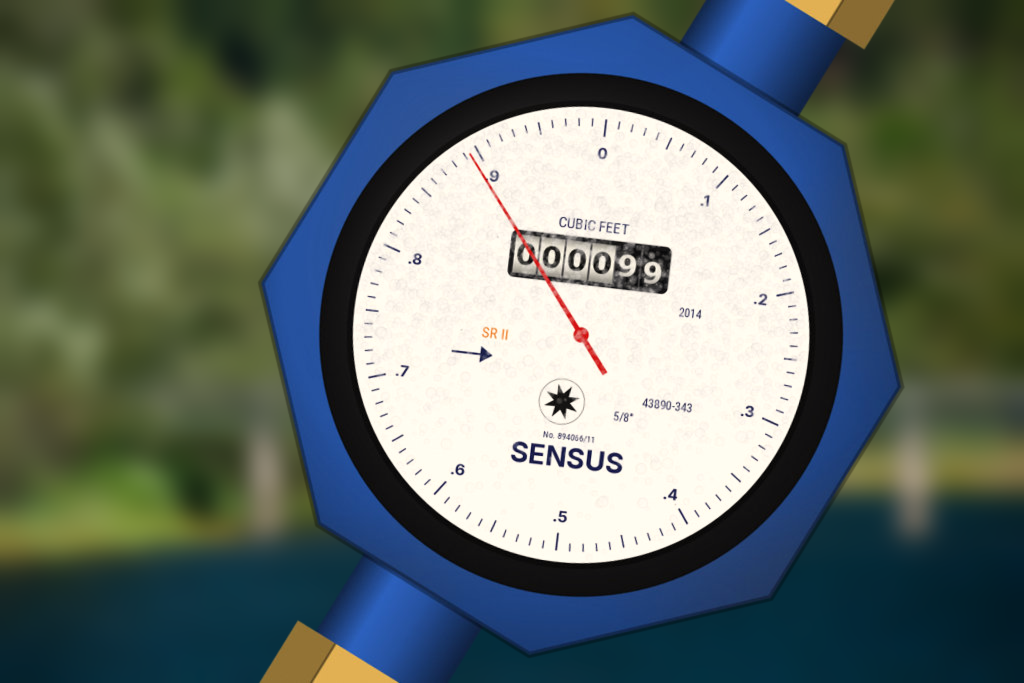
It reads 98.89 ft³
